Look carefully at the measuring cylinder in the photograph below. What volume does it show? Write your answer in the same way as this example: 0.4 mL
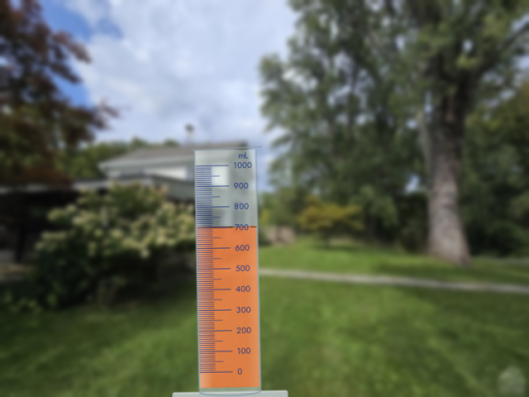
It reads 700 mL
